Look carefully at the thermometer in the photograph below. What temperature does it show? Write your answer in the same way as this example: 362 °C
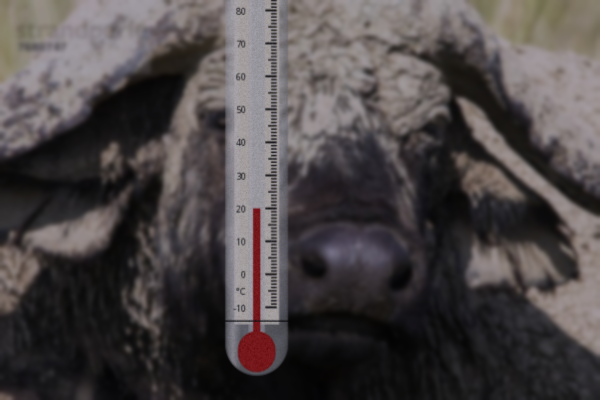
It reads 20 °C
